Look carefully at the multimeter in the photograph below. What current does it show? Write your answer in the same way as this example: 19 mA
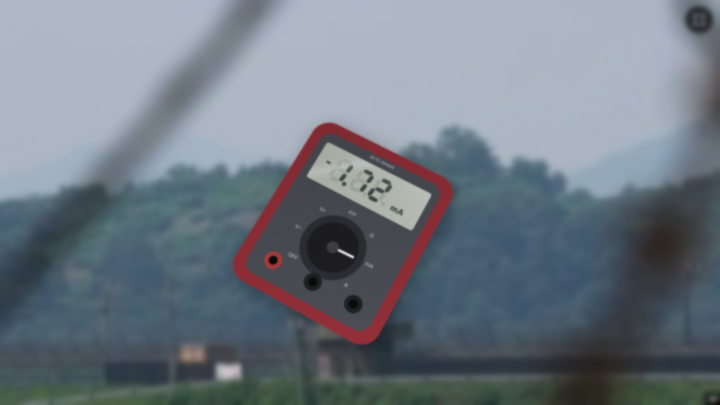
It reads -1.72 mA
